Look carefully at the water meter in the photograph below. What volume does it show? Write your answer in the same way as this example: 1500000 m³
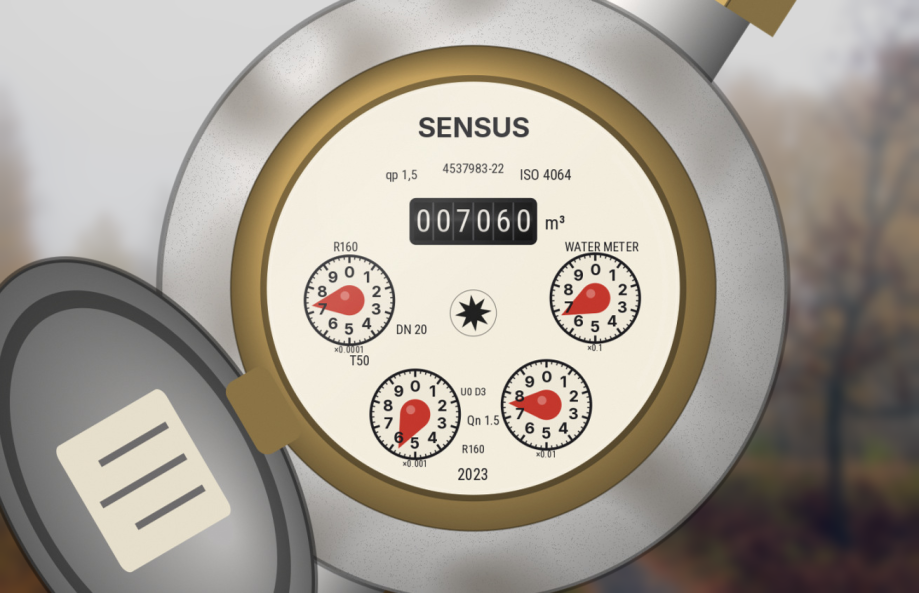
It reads 7060.6757 m³
